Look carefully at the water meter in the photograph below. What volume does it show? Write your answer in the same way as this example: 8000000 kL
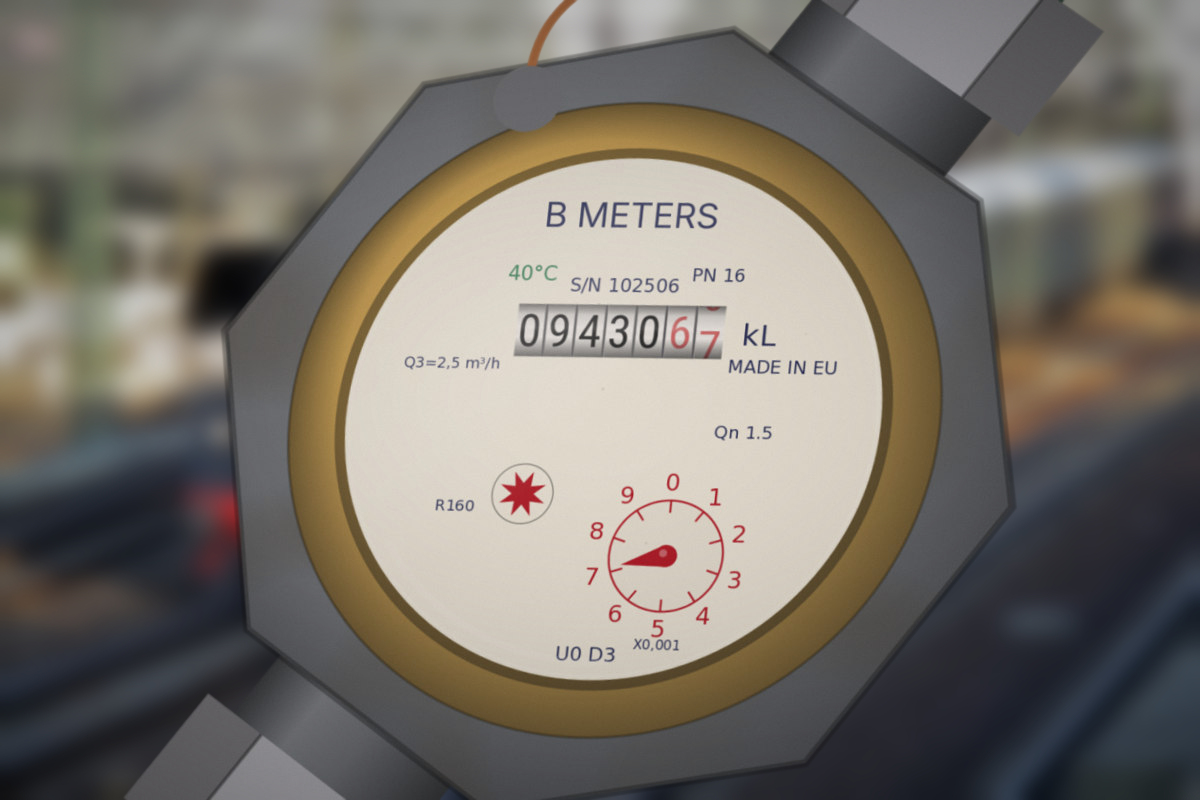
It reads 9430.667 kL
